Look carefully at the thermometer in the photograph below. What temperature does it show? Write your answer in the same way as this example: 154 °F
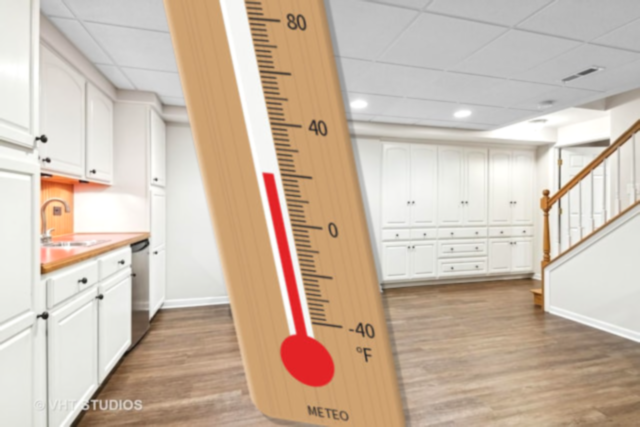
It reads 20 °F
